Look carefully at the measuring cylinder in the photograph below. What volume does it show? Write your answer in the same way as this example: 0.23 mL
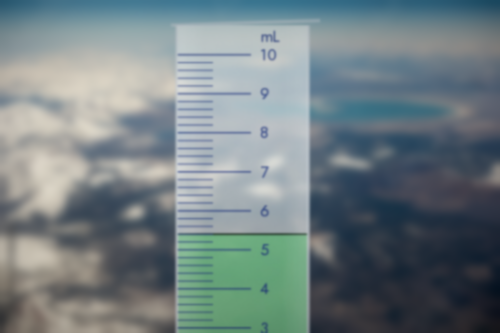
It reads 5.4 mL
